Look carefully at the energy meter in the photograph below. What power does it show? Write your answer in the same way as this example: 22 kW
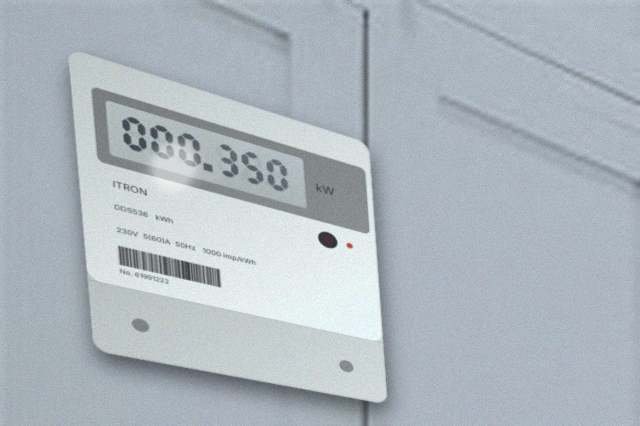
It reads 0.350 kW
